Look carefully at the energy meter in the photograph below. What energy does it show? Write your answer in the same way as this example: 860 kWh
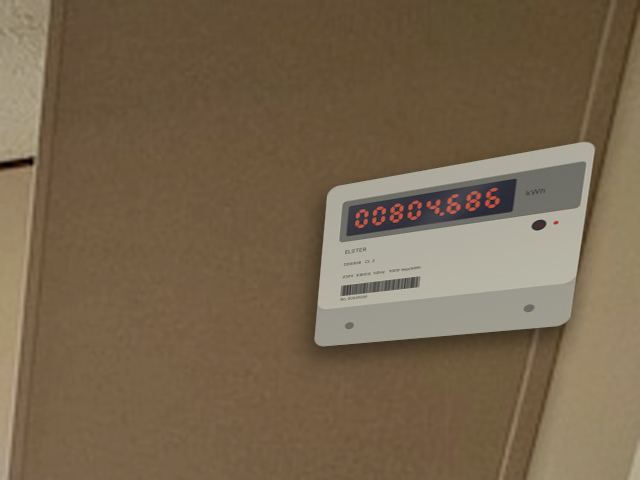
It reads 804.686 kWh
